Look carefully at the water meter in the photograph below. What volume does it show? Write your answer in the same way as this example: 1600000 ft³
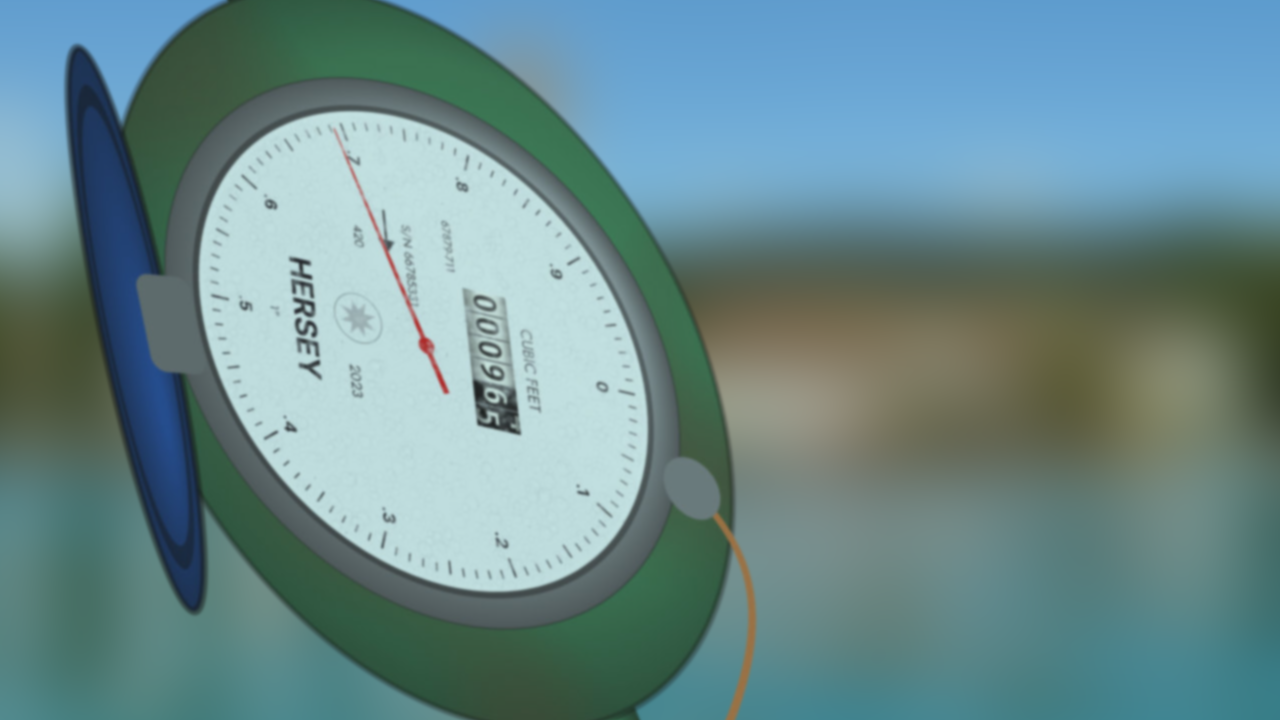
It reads 964.69 ft³
